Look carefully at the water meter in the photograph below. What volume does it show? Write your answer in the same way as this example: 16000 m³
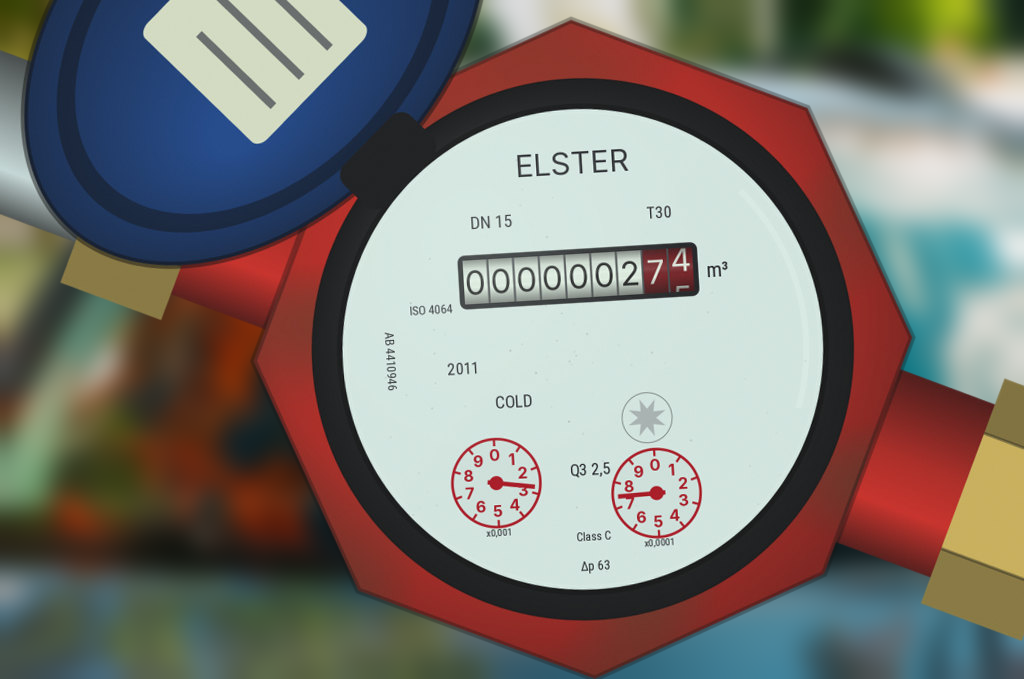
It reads 2.7427 m³
